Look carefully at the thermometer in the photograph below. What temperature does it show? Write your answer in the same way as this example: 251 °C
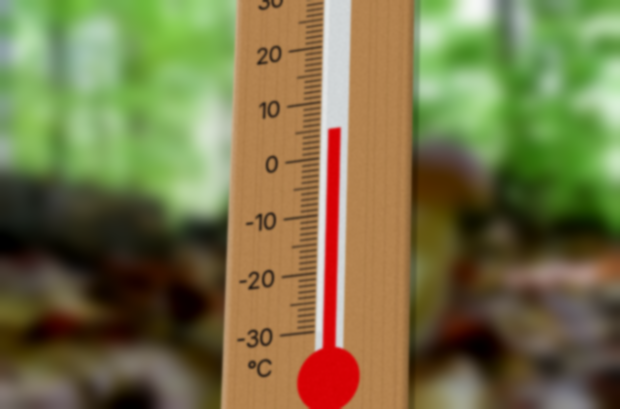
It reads 5 °C
